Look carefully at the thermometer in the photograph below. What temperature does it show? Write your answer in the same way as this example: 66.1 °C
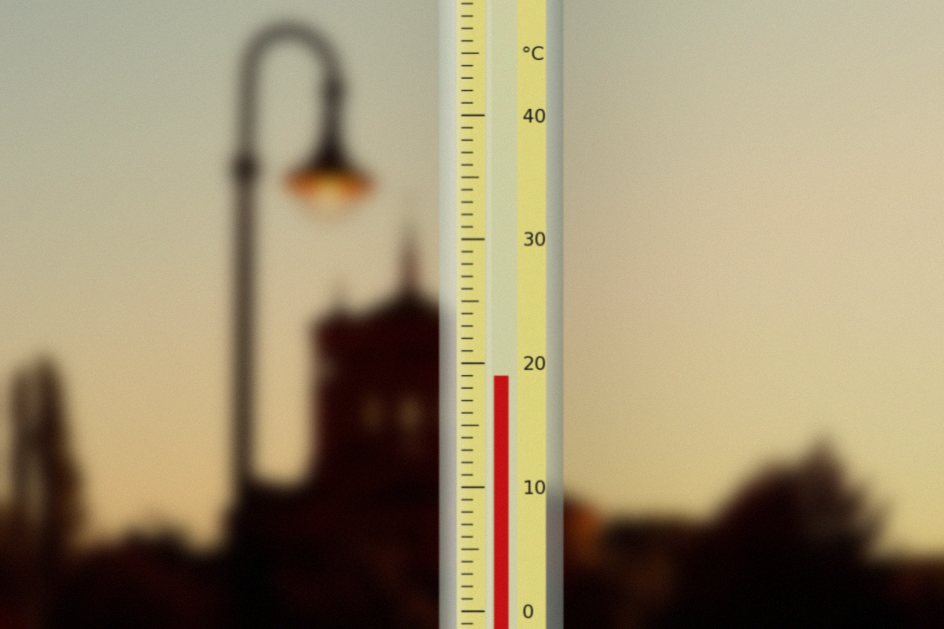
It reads 19 °C
